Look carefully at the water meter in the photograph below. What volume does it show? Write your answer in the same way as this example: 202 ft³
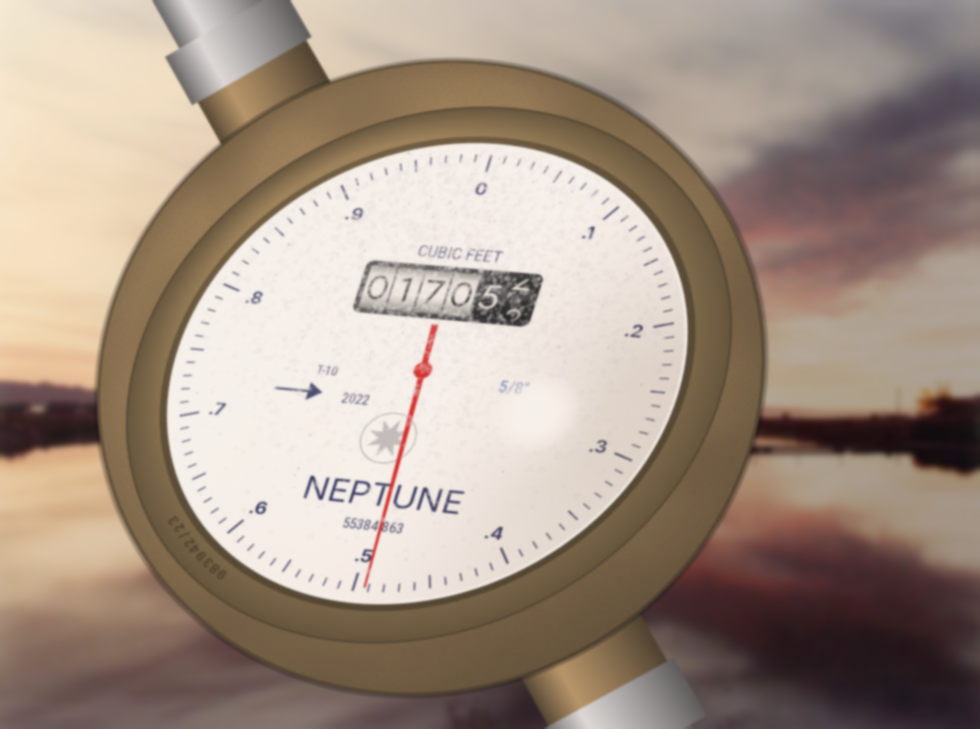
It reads 17052.49 ft³
